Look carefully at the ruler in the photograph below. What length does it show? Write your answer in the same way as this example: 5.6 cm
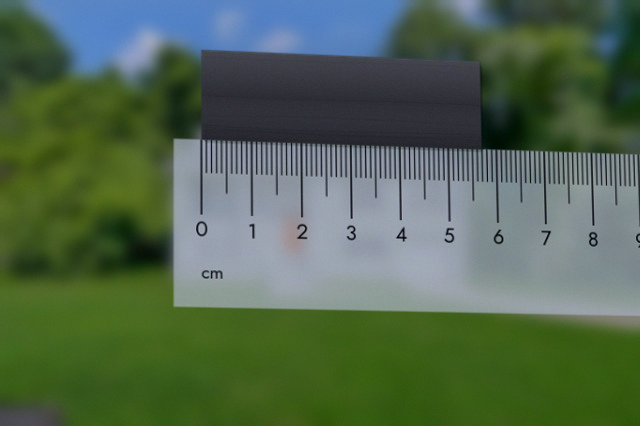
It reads 5.7 cm
